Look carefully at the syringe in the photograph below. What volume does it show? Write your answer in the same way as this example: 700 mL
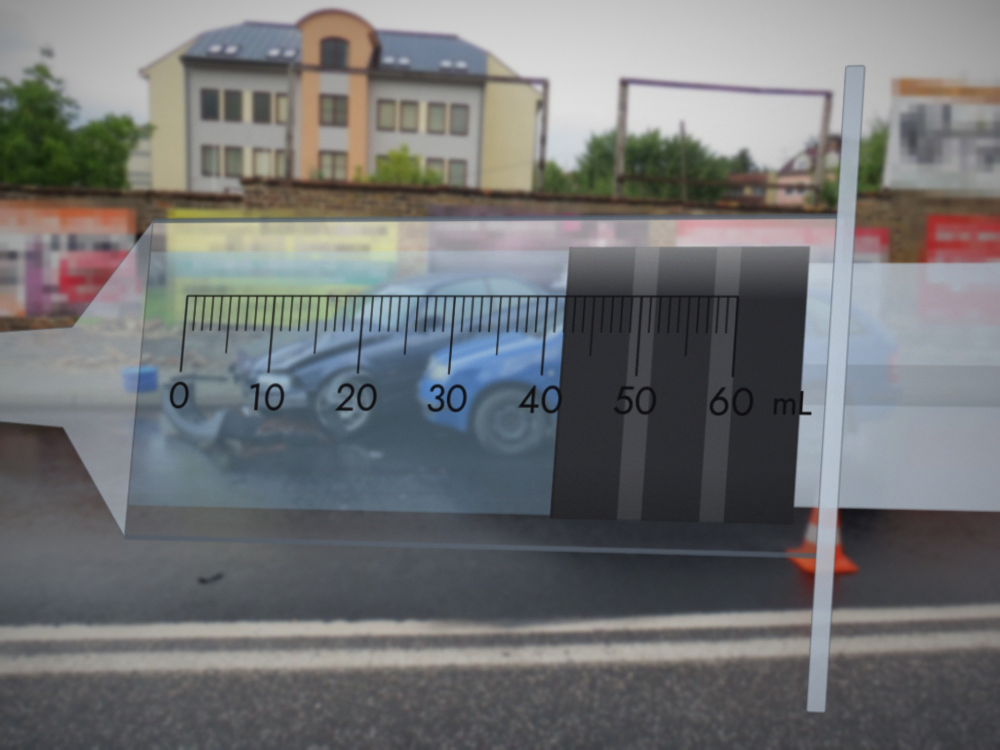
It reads 42 mL
